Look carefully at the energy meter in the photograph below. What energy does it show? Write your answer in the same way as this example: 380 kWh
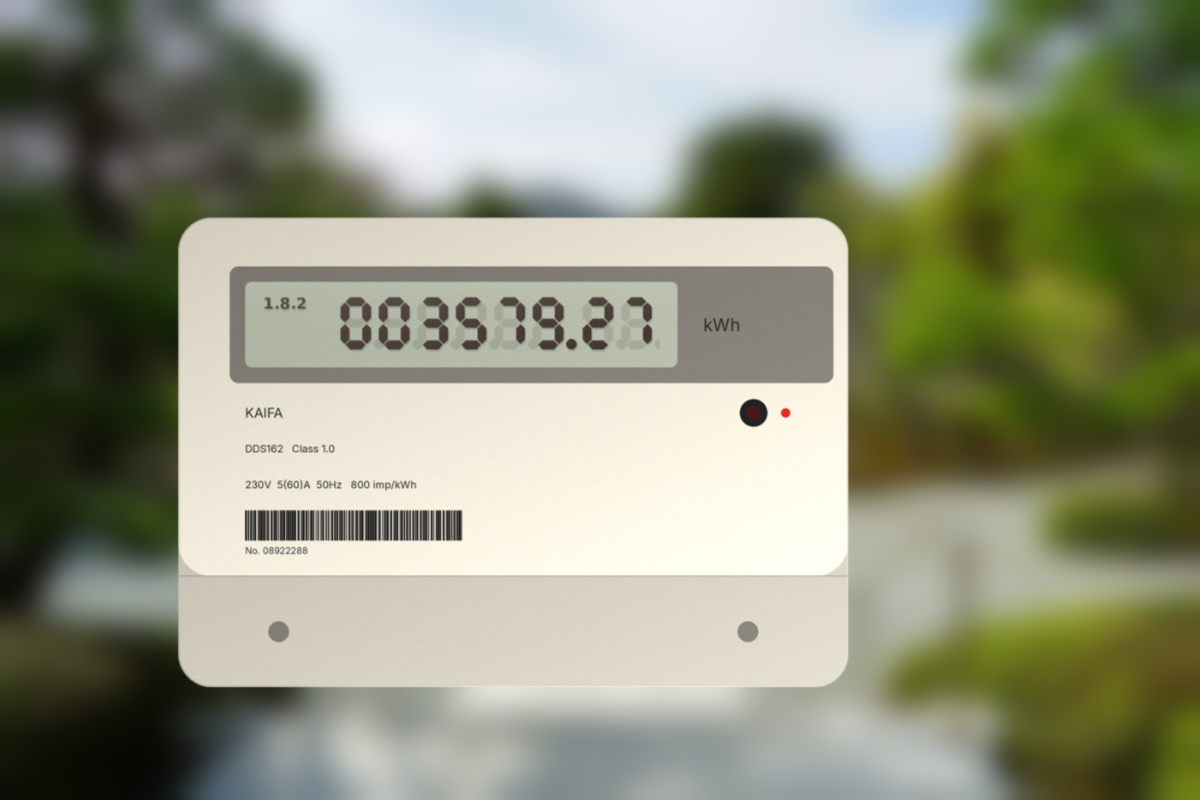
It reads 3579.27 kWh
